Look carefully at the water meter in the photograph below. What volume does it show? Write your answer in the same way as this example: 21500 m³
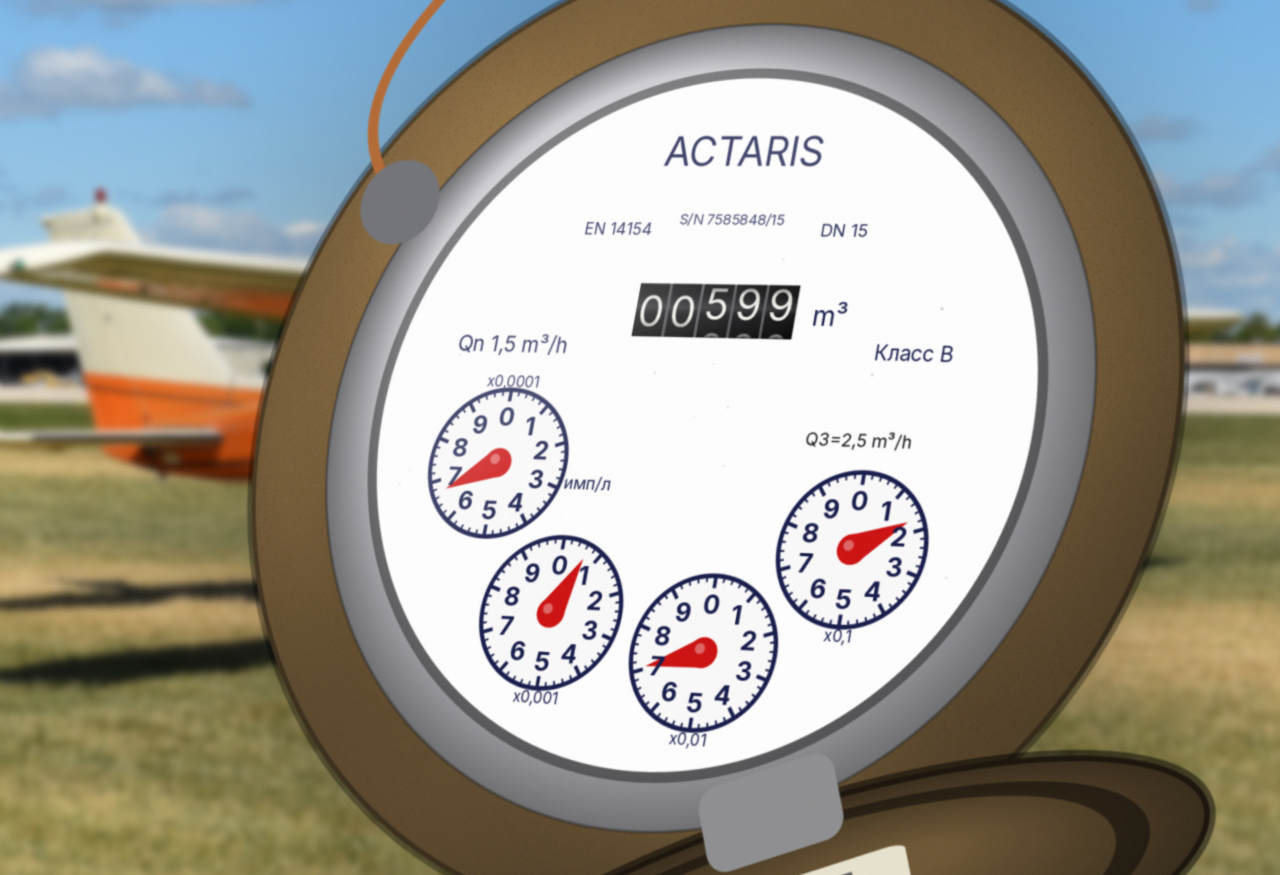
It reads 599.1706 m³
